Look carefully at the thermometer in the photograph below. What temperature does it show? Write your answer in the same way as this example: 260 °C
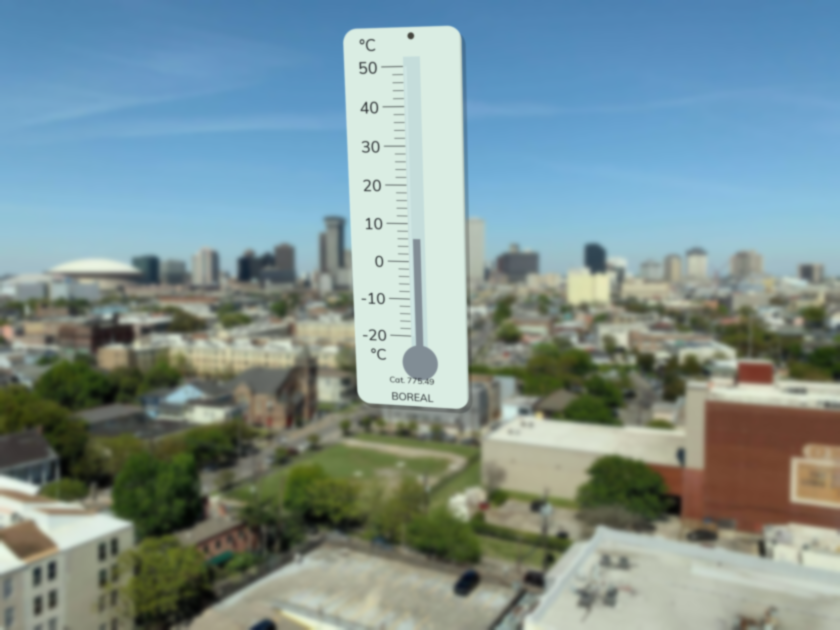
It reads 6 °C
